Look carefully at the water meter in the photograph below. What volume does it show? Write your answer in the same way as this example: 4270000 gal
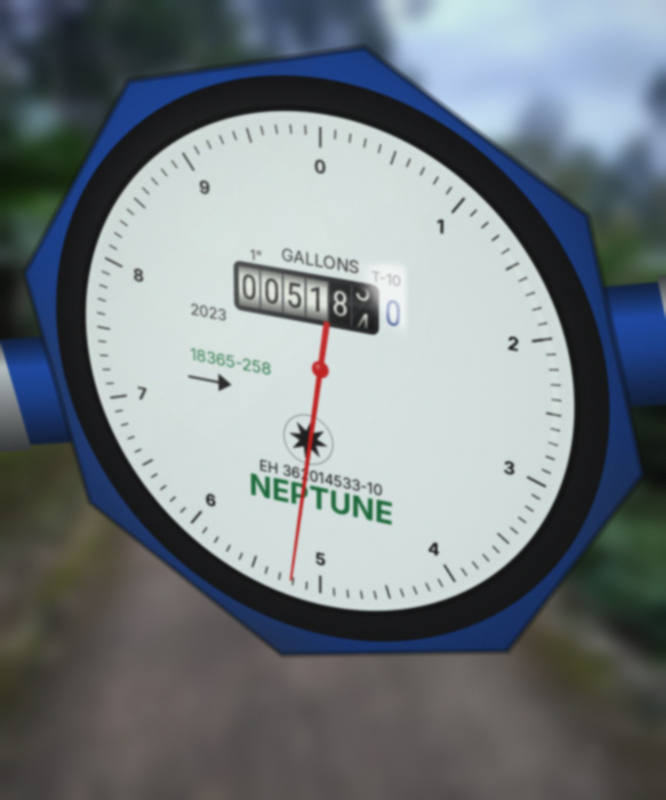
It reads 51835.2 gal
